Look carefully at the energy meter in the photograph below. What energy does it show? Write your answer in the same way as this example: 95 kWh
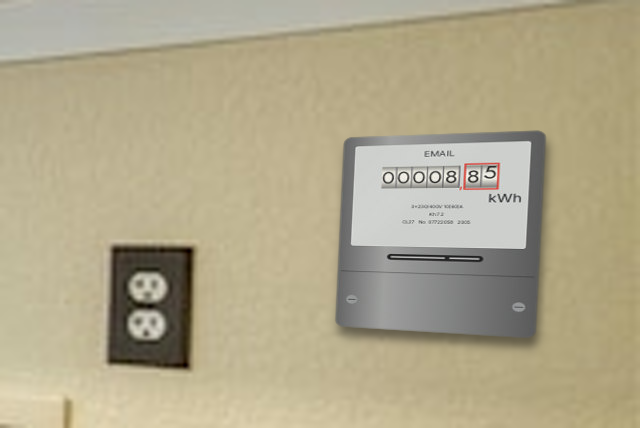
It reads 8.85 kWh
